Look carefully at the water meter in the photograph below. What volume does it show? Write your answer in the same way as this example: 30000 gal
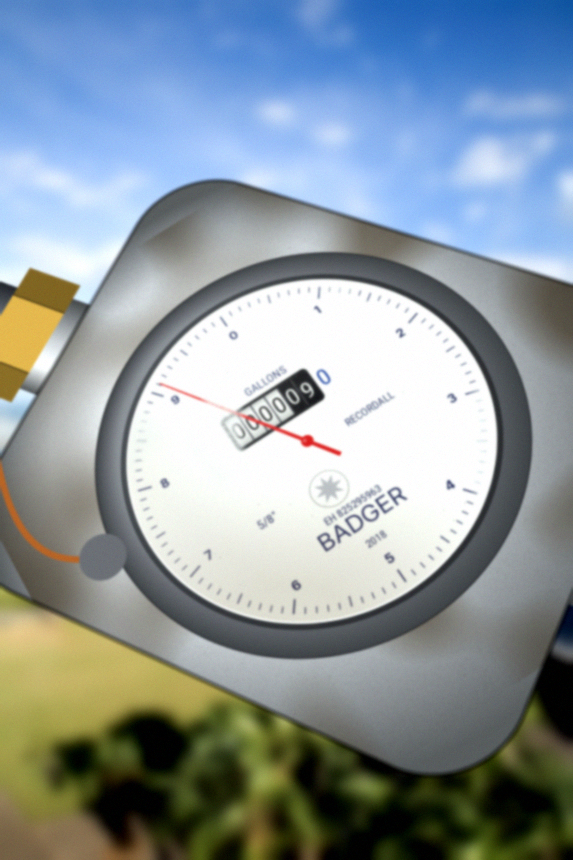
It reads 89.1 gal
